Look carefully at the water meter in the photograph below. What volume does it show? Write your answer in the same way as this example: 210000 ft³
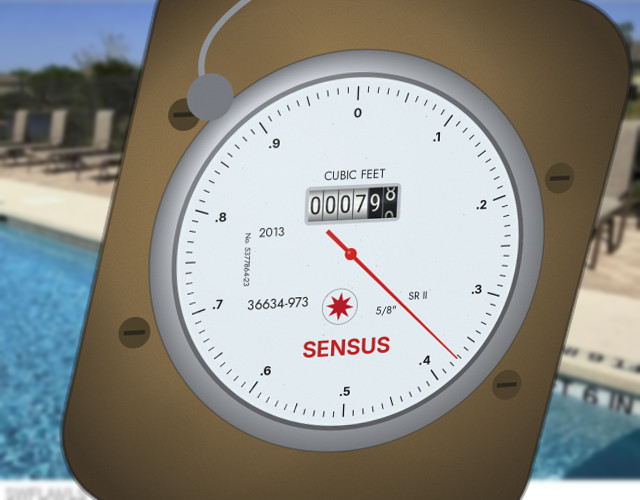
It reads 798.37 ft³
